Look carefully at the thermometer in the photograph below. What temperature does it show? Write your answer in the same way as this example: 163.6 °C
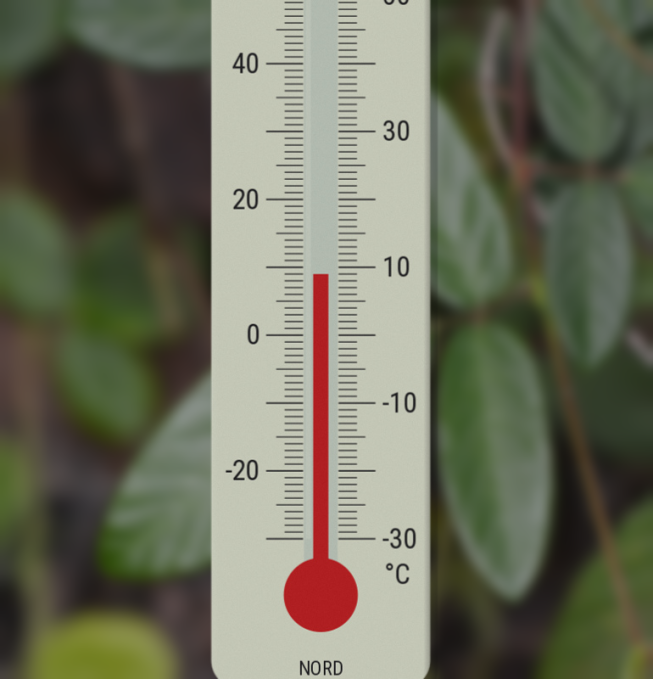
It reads 9 °C
